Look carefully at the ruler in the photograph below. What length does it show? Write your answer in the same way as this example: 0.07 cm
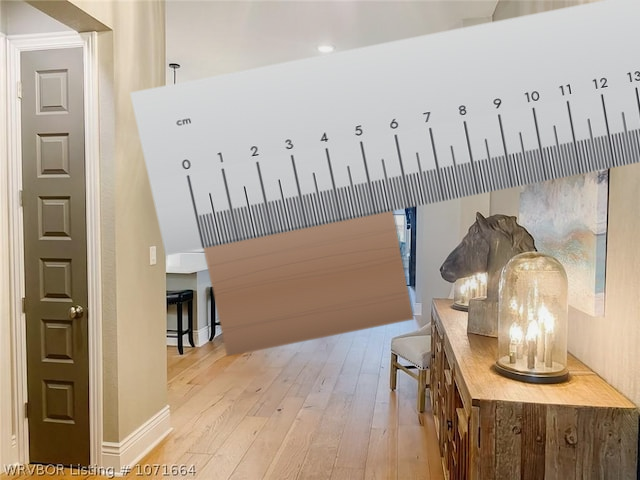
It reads 5.5 cm
